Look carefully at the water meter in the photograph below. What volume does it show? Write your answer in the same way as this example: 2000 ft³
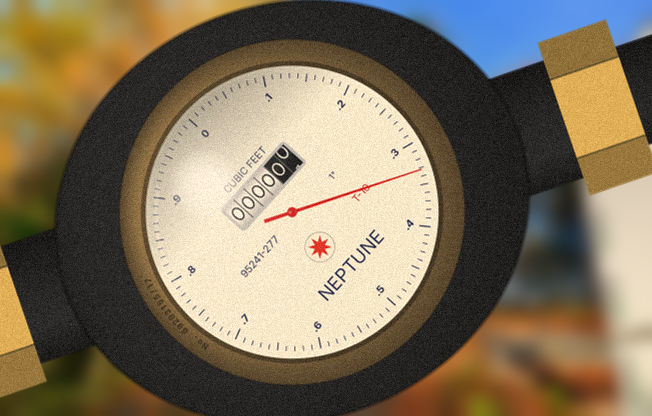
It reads 0.33 ft³
